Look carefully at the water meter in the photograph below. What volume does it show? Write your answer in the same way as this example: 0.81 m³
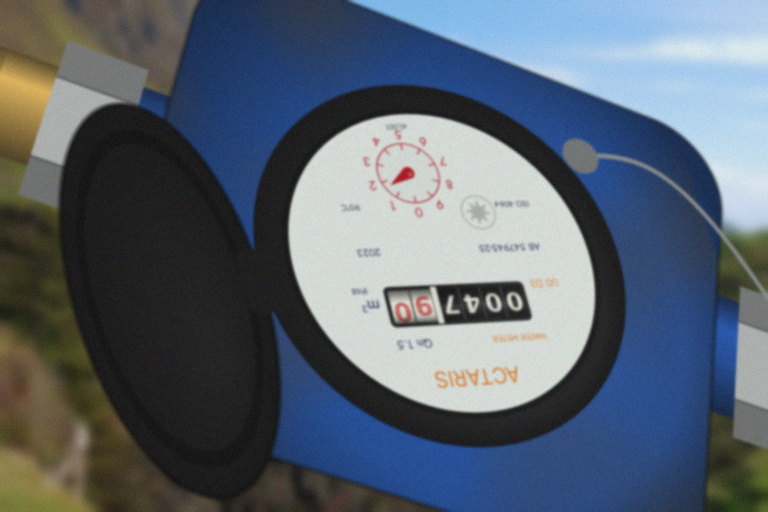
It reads 47.901 m³
